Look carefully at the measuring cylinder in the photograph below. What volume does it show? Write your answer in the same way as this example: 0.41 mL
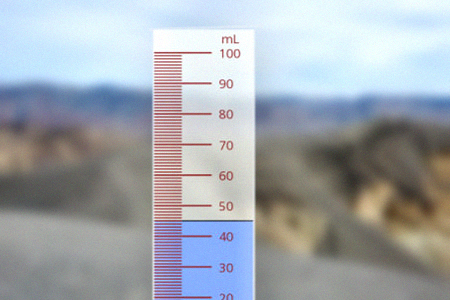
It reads 45 mL
